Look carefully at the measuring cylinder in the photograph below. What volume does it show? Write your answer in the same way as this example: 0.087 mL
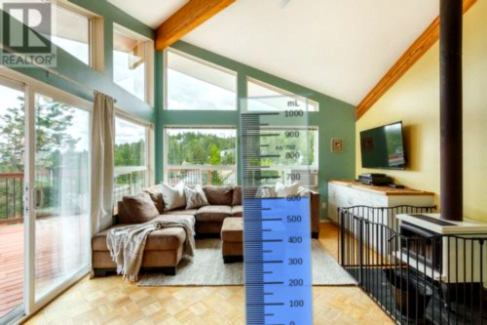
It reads 600 mL
